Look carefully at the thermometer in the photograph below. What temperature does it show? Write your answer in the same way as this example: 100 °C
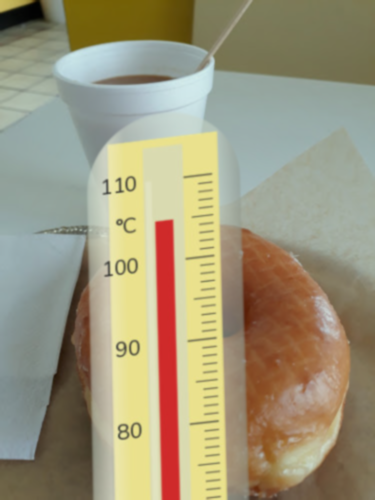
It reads 105 °C
